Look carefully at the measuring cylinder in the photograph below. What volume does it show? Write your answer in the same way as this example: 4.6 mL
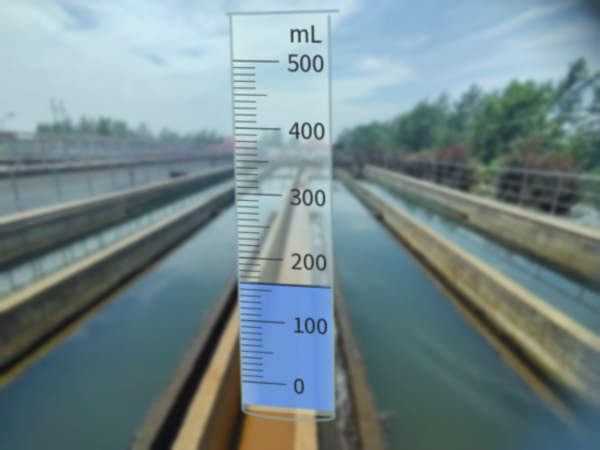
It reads 160 mL
